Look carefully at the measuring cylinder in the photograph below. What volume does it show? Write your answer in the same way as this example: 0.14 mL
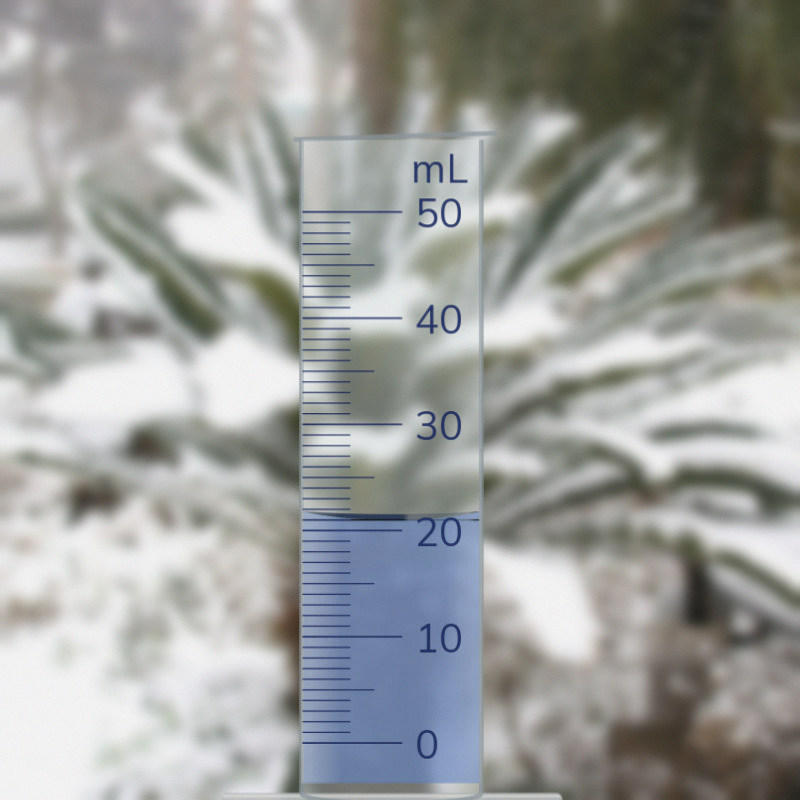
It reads 21 mL
